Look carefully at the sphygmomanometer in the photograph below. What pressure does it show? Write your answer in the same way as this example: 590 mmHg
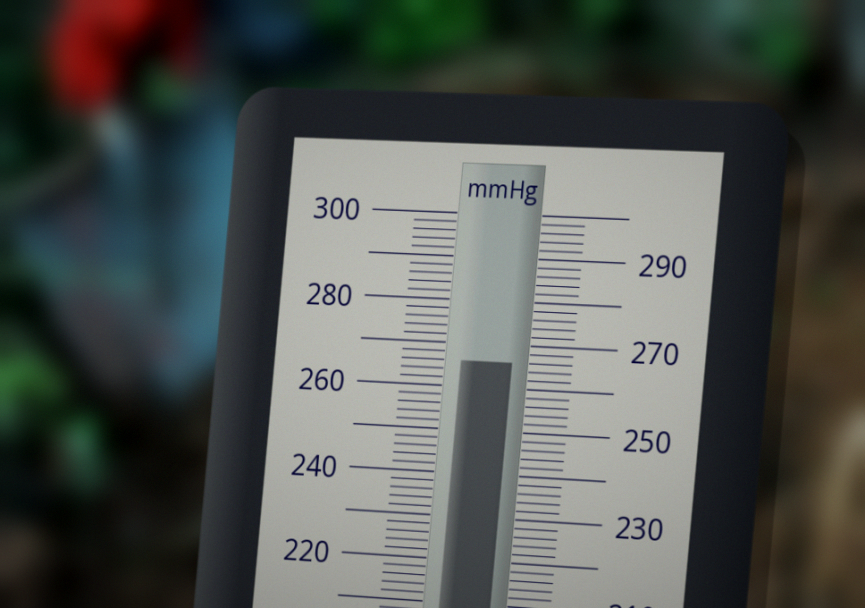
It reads 266 mmHg
